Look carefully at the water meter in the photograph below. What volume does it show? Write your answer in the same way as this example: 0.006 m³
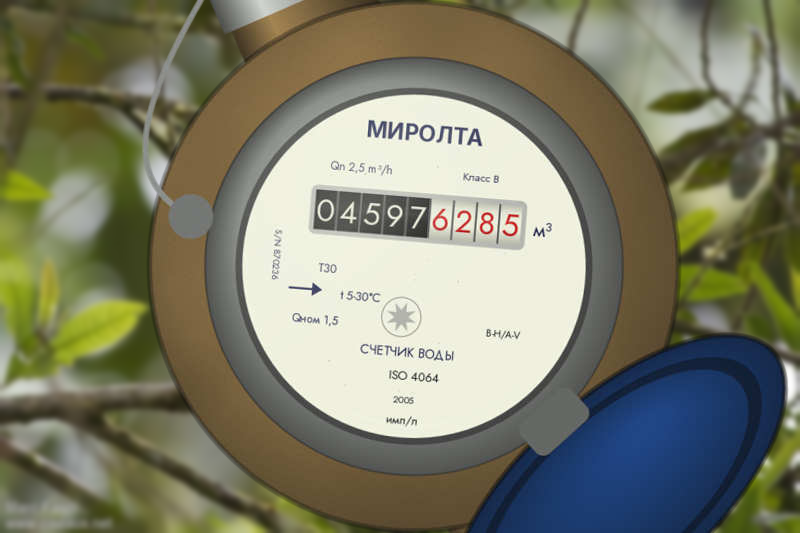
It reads 4597.6285 m³
